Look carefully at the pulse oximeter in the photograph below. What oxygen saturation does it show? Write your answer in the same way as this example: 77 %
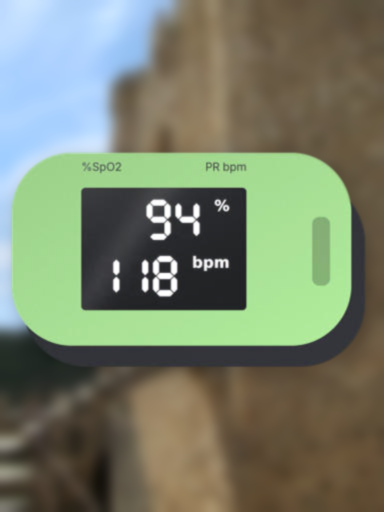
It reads 94 %
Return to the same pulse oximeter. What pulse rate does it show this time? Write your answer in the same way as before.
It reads 118 bpm
